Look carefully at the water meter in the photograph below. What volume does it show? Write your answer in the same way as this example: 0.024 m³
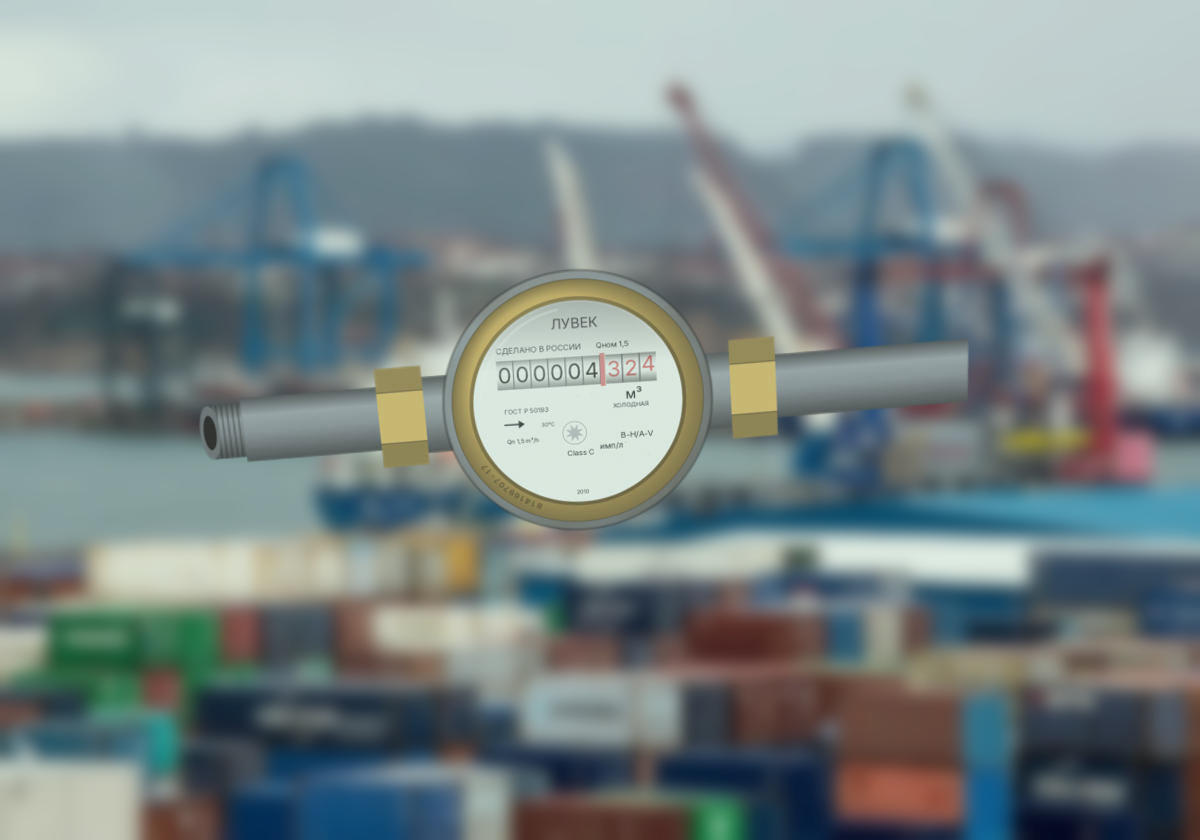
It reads 4.324 m³
